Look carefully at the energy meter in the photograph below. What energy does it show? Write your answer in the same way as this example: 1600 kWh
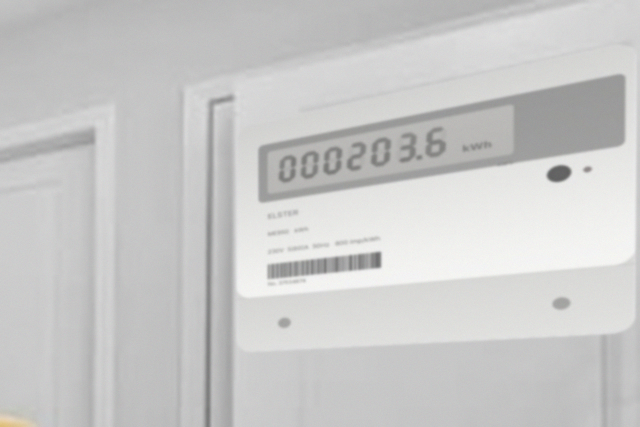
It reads 203.6 kWh
